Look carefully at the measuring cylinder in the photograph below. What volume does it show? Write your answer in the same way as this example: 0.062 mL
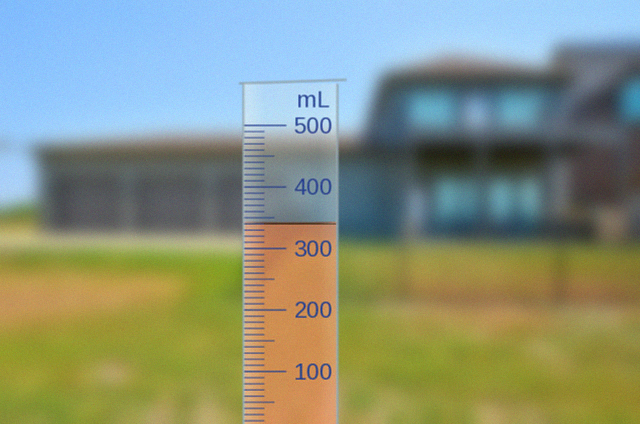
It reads 340 mL
